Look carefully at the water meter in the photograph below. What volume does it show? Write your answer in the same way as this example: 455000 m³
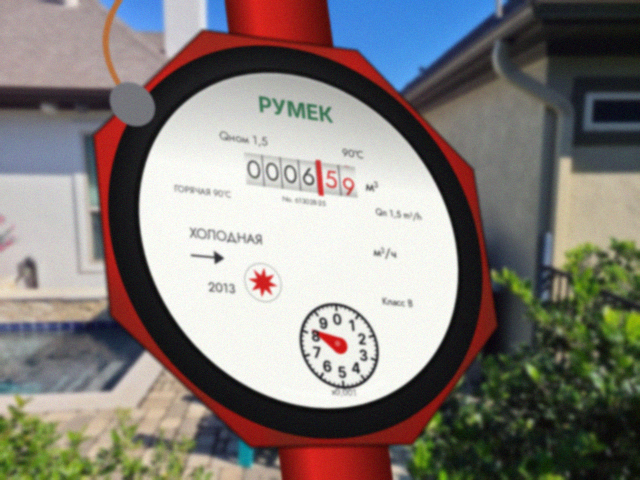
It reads 6.588 m³
